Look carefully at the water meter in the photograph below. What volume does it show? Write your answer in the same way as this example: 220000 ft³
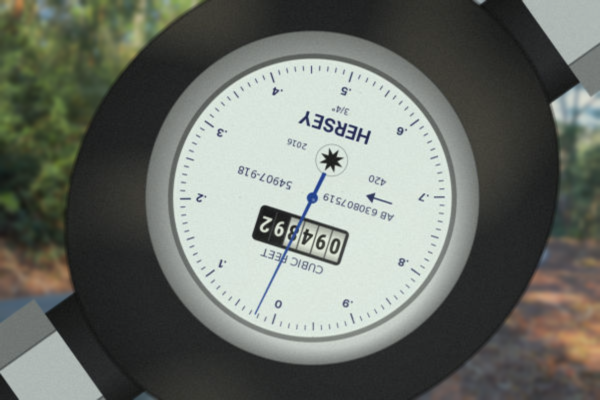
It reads 94892.02 ft³
